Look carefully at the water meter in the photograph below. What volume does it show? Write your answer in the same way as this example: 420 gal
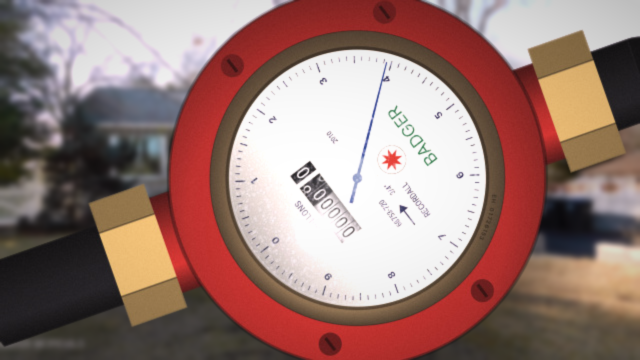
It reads 83.9 gal
